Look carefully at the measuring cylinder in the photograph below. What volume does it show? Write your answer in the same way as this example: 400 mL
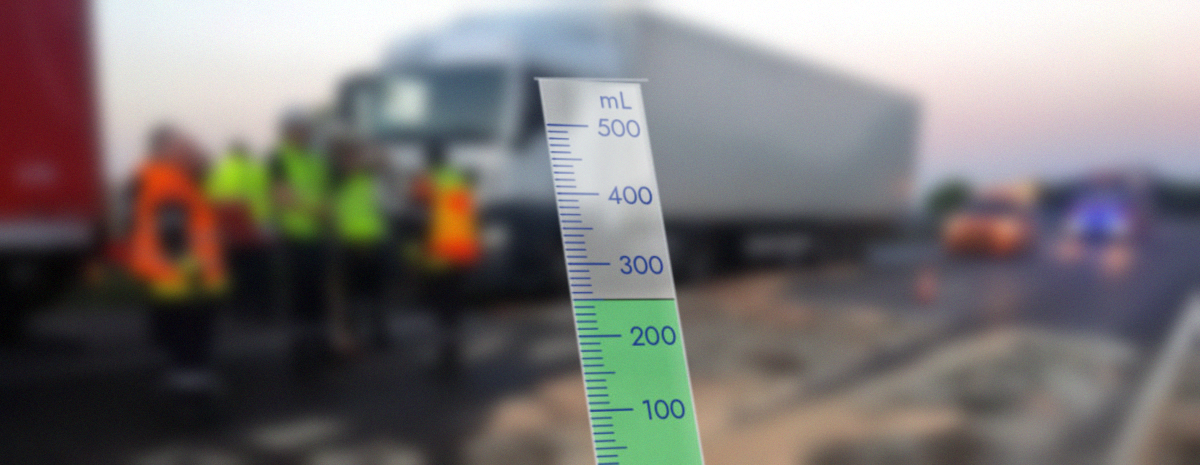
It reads 250 mL
